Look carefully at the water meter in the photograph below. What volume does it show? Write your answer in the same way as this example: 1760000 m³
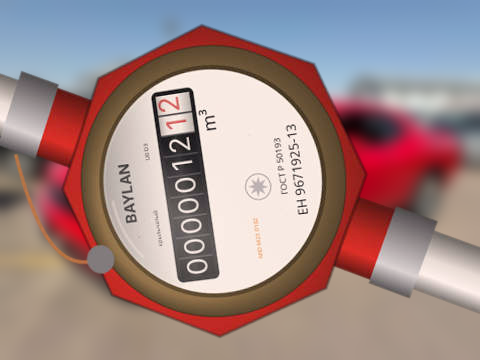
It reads 12.12 m³
